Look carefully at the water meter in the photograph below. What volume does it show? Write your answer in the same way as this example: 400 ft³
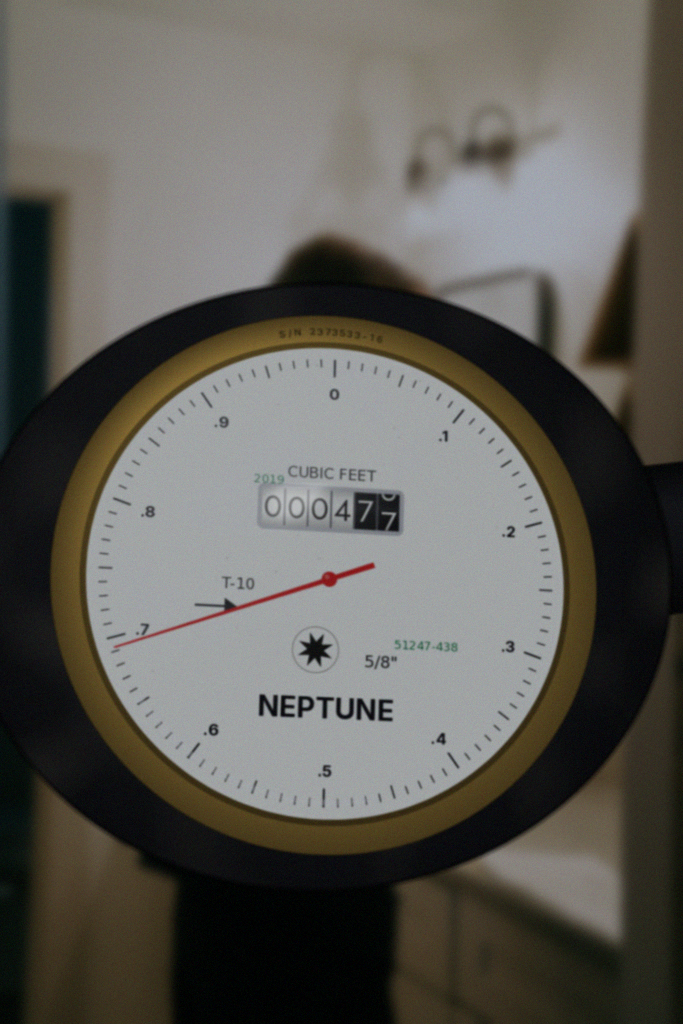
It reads 476.69 ft³
